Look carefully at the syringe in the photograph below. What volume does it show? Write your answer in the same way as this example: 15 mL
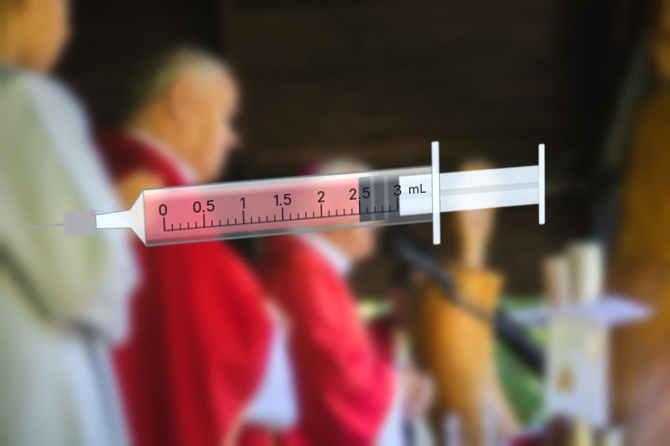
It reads 2.5 mL
